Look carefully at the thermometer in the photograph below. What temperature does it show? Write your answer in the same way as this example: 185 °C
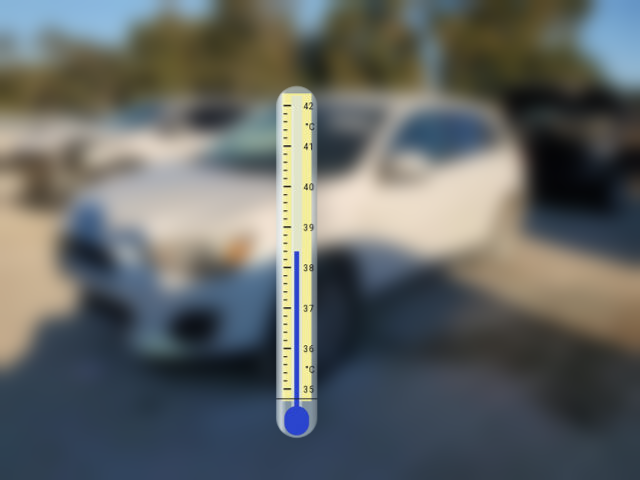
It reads 38.4 °C
